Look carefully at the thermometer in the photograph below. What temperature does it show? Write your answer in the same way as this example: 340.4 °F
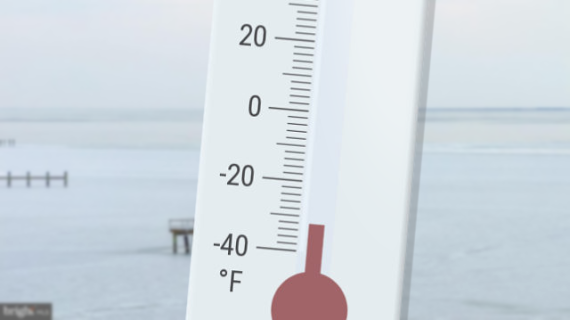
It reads -32 °F
